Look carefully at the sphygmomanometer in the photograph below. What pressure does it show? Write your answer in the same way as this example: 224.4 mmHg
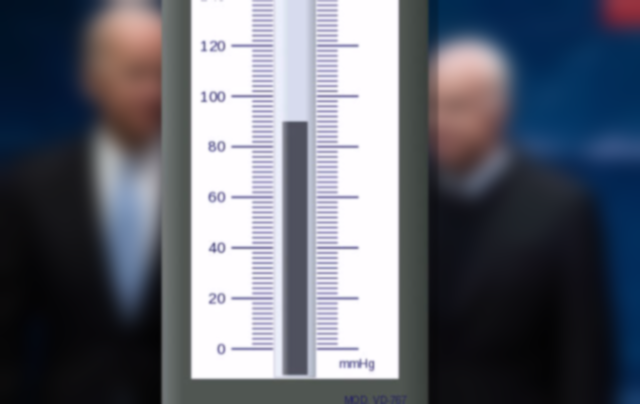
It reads 90 mmHg
